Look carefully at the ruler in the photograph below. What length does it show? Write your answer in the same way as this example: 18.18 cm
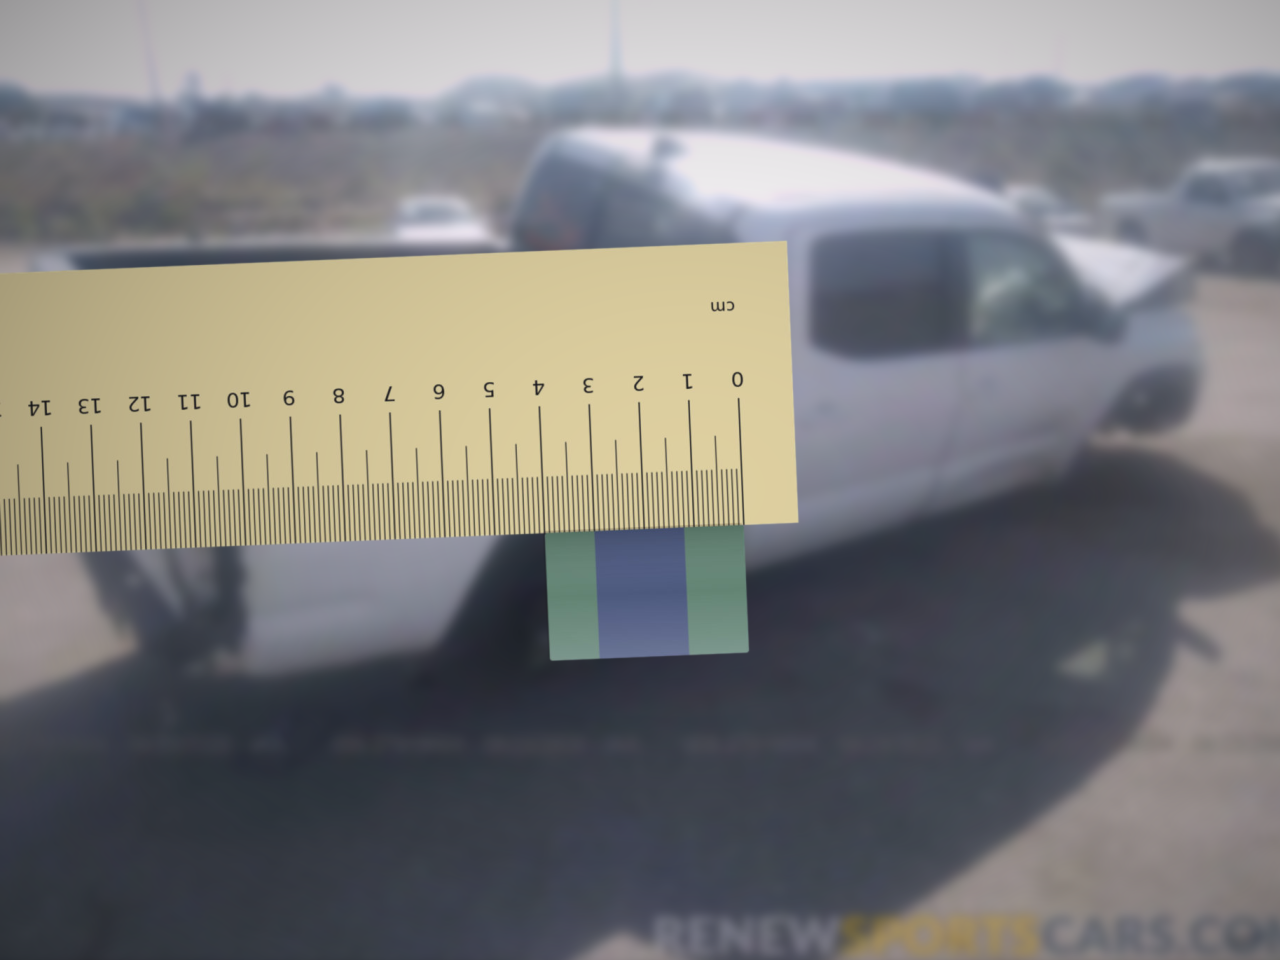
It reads 4 cm
